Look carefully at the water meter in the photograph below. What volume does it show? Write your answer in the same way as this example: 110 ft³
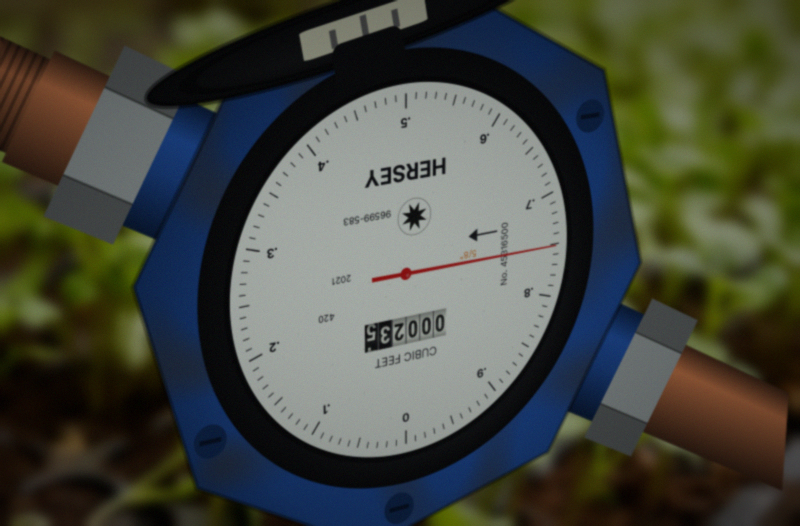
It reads 234.75 ft³
